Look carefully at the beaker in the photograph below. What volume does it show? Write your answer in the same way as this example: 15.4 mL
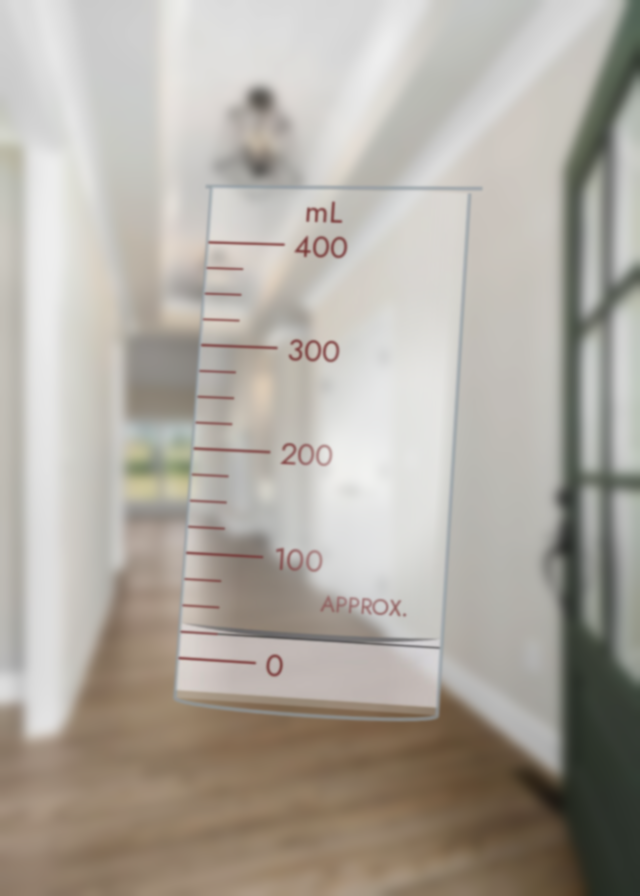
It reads 25 mL
